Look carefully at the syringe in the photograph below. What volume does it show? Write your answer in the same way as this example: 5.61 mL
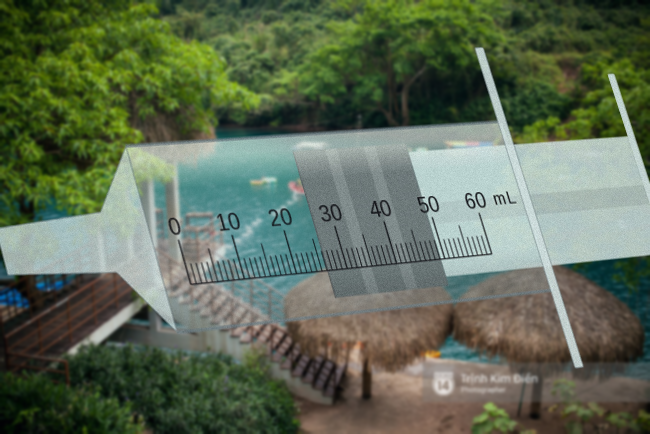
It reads 26 mL
